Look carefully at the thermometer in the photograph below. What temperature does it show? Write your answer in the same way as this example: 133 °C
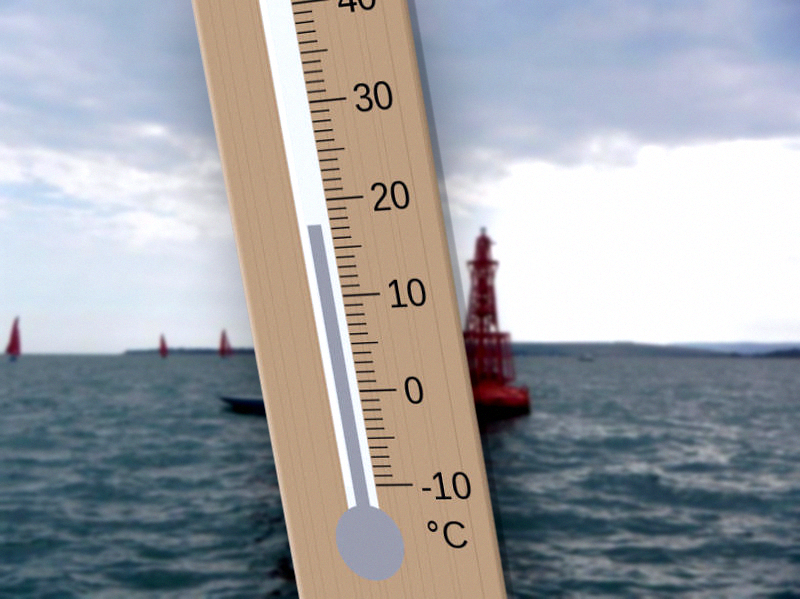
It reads 17.5 °C
